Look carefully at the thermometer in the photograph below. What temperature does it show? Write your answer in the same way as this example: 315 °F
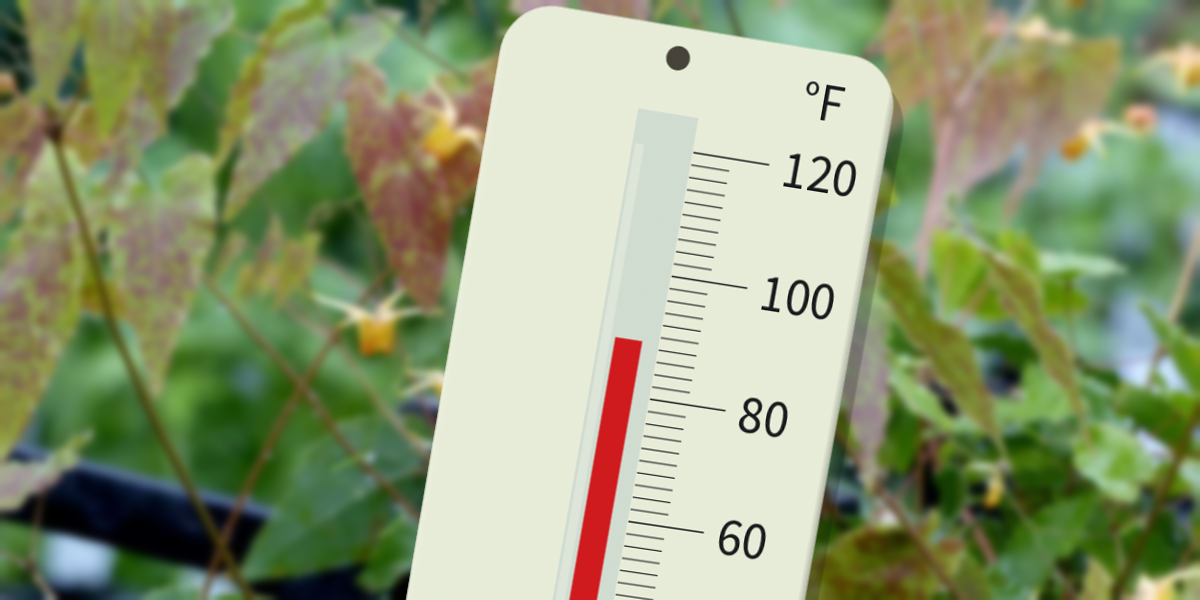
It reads 89 °F
